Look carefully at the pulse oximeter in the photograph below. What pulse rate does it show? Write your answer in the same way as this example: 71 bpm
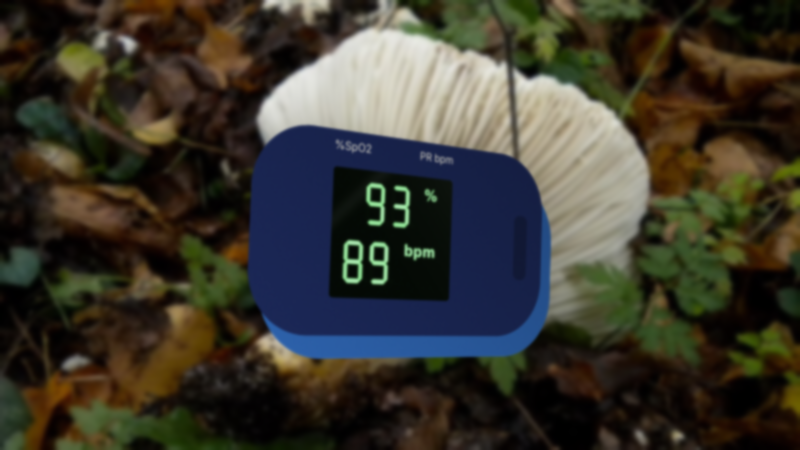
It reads 89 bpm
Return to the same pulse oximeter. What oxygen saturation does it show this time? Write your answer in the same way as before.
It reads 93 %
